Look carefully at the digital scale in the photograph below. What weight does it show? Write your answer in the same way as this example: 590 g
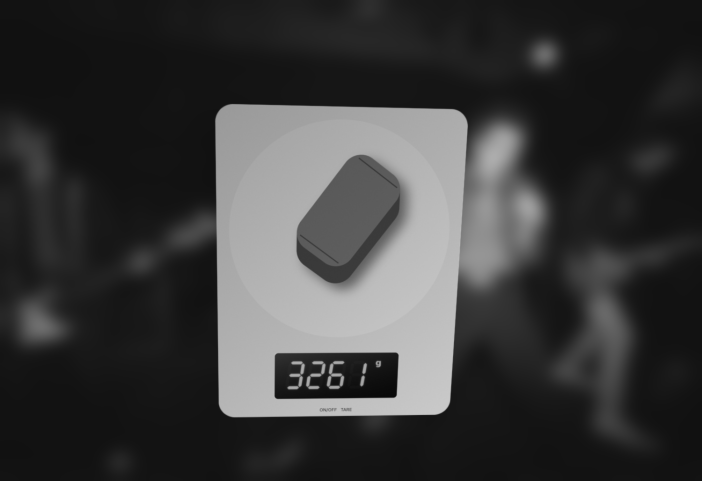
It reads 3261 g
